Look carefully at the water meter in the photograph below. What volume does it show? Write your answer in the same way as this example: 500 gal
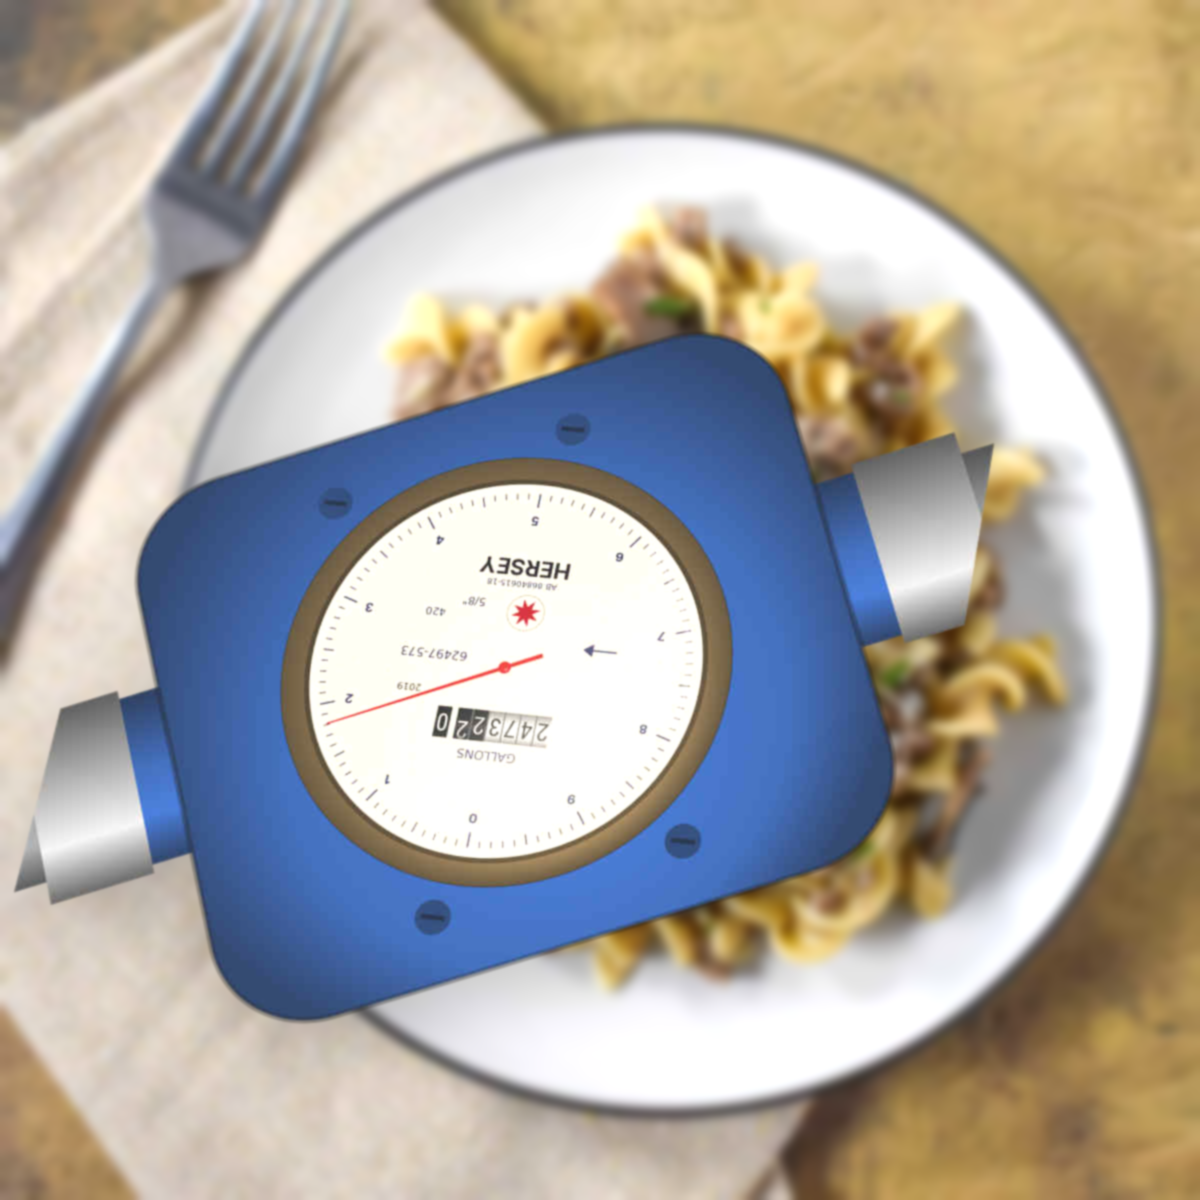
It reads 2473221.8 gal
